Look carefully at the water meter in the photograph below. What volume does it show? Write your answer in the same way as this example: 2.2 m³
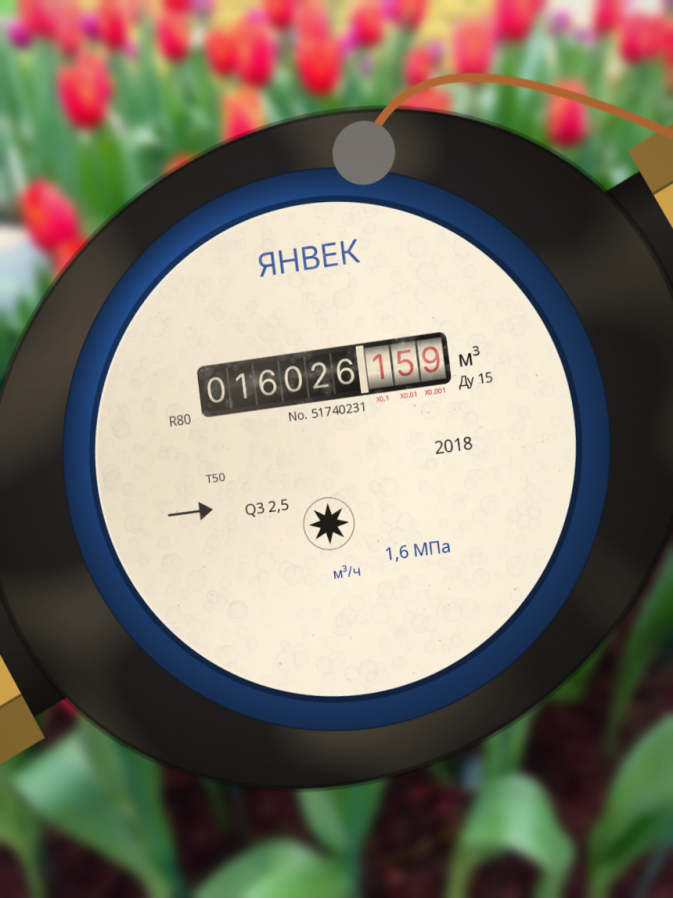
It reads 16026.159 m³
